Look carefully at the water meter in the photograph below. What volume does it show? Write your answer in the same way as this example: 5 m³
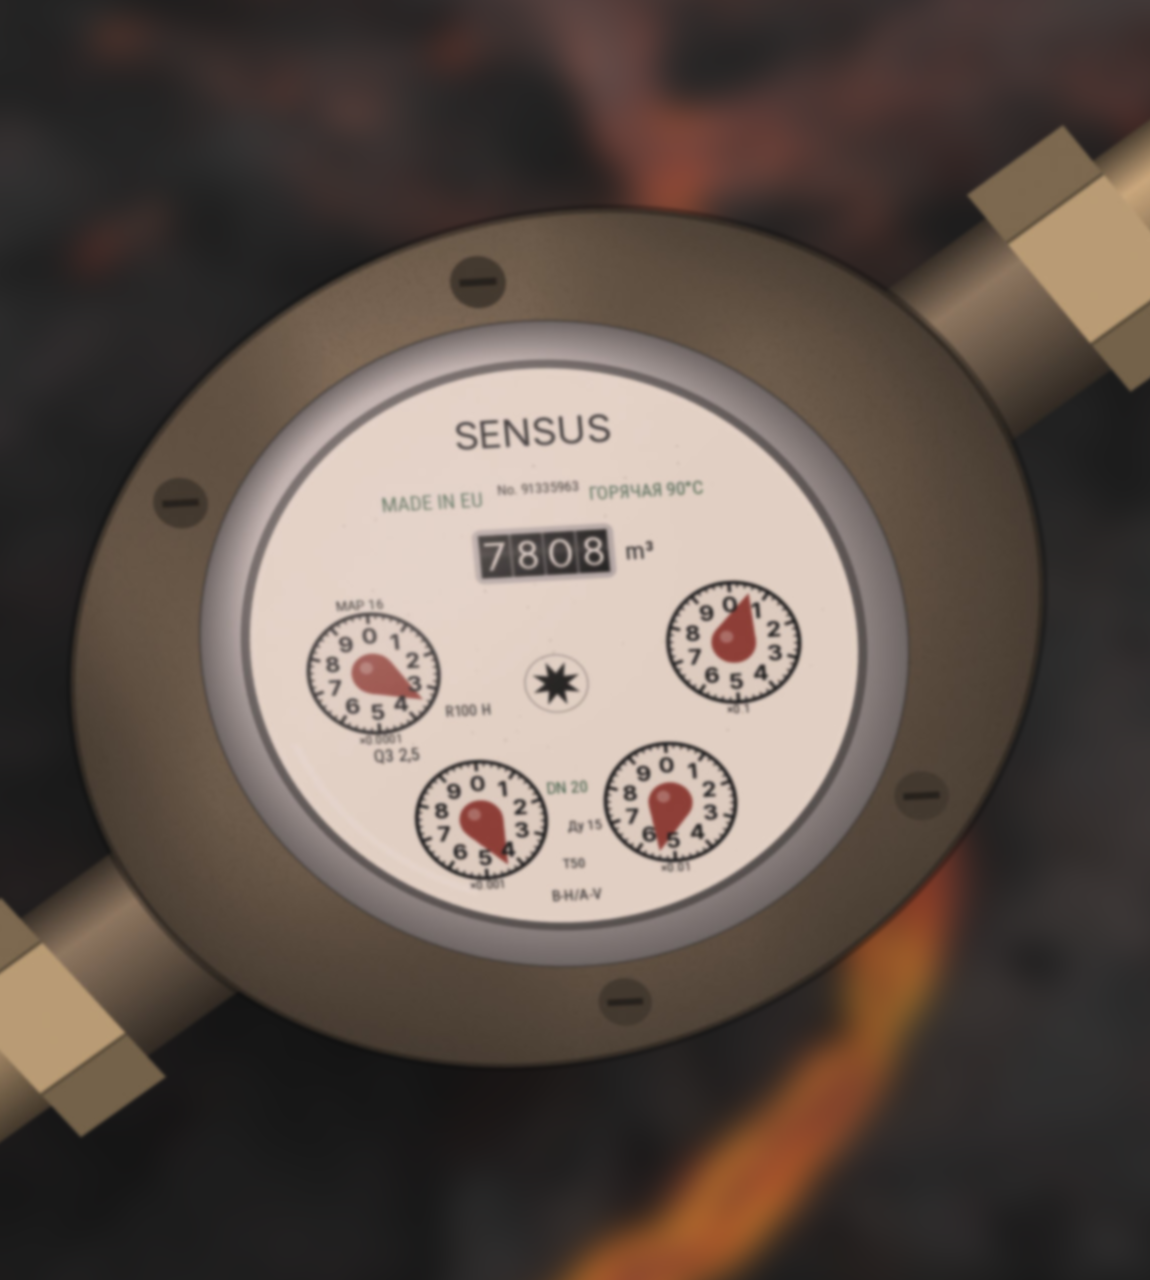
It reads 7808.0543 m³
